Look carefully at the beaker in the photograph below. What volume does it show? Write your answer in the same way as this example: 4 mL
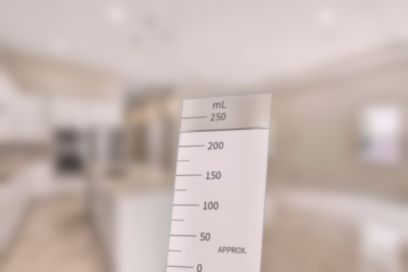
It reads 225 mL
